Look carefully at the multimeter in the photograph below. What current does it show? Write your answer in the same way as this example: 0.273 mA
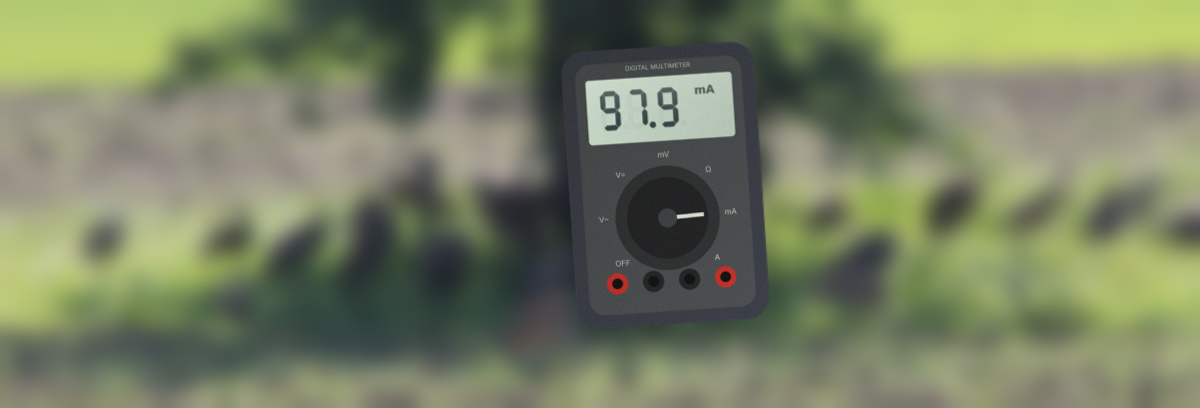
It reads 97.9 mA
